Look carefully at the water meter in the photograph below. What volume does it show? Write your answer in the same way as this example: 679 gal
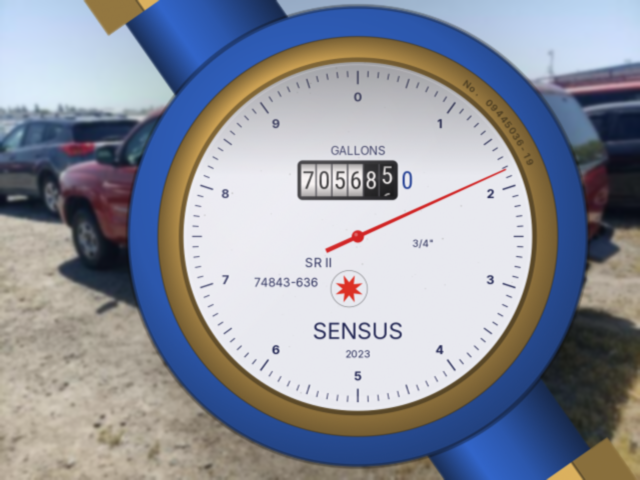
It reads 7056851.8 gal
